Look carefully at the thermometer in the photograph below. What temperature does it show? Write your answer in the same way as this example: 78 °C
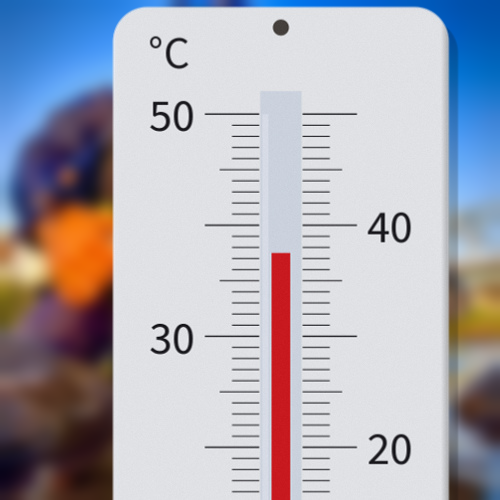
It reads 37.5 °C
